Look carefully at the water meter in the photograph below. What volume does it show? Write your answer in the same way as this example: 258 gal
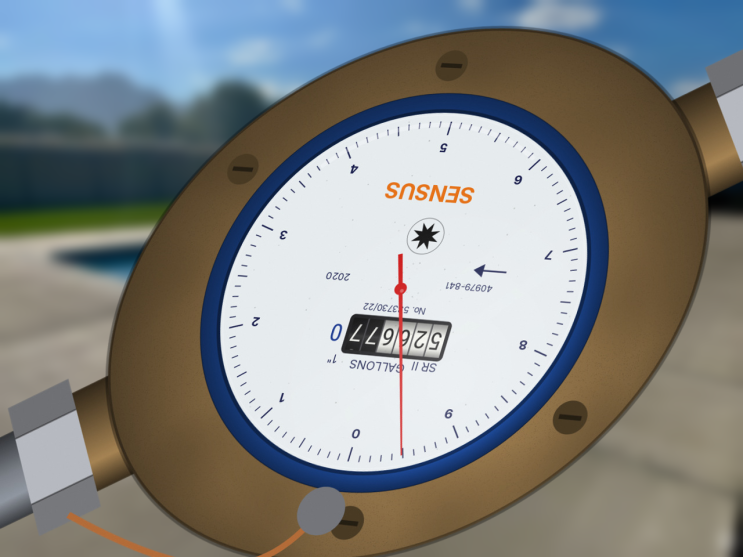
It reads 5266769.5 gal
